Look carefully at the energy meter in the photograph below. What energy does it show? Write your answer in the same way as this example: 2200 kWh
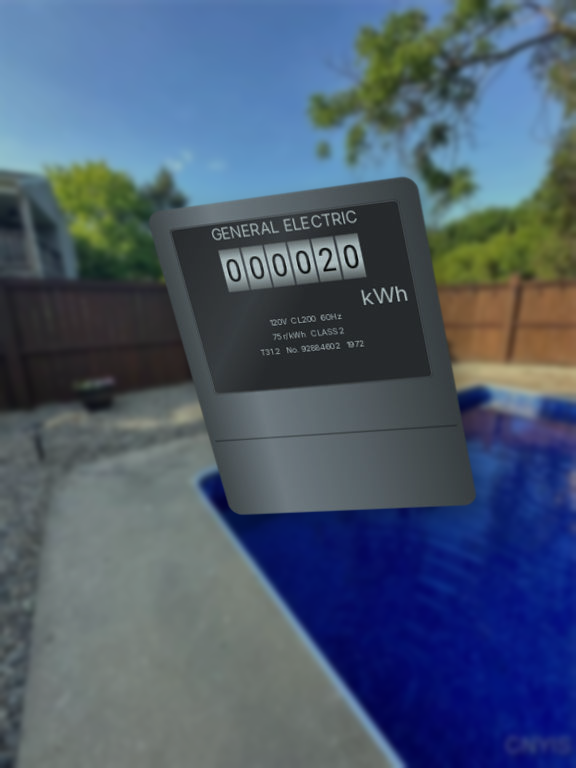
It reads 20 kWh
